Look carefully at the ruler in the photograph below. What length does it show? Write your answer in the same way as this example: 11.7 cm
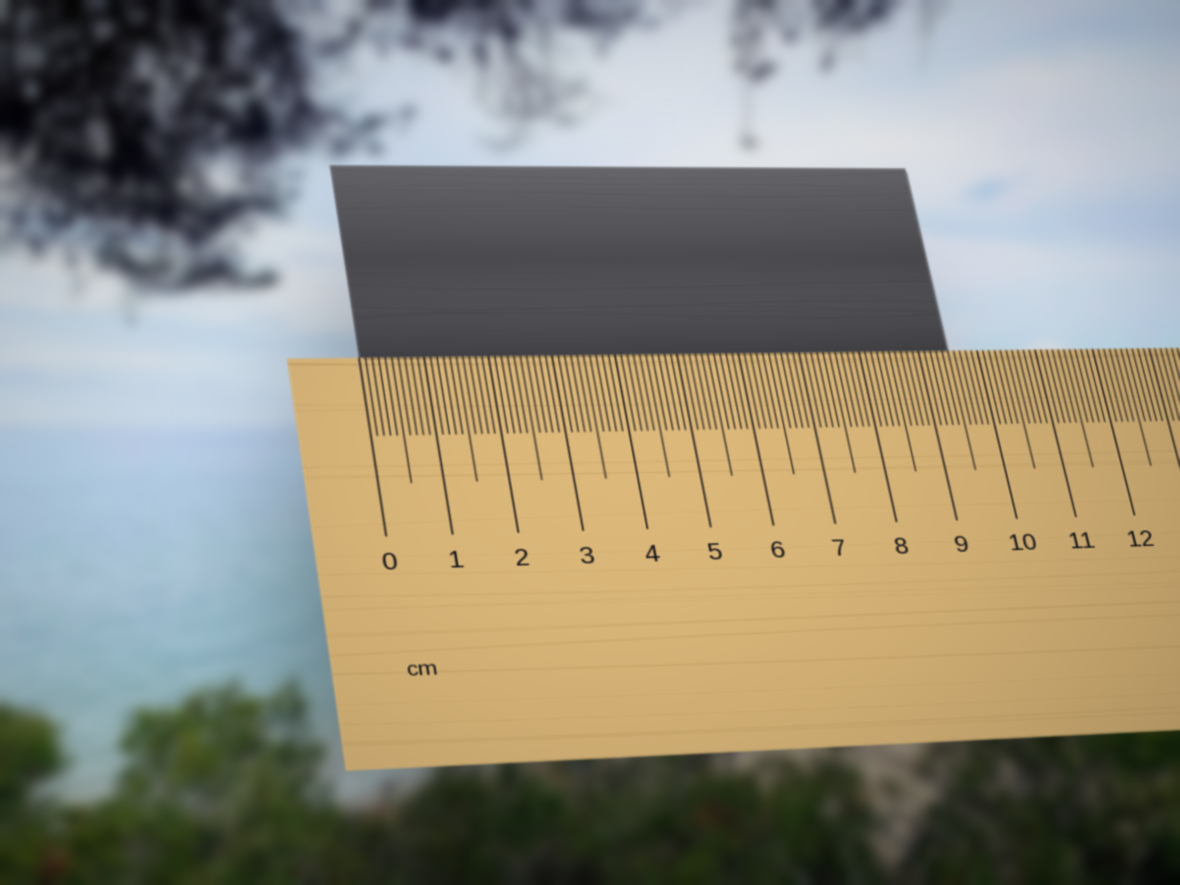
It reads 9.5 cm
